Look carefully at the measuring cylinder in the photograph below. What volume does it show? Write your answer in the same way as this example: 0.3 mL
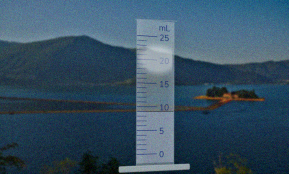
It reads 9 mL
